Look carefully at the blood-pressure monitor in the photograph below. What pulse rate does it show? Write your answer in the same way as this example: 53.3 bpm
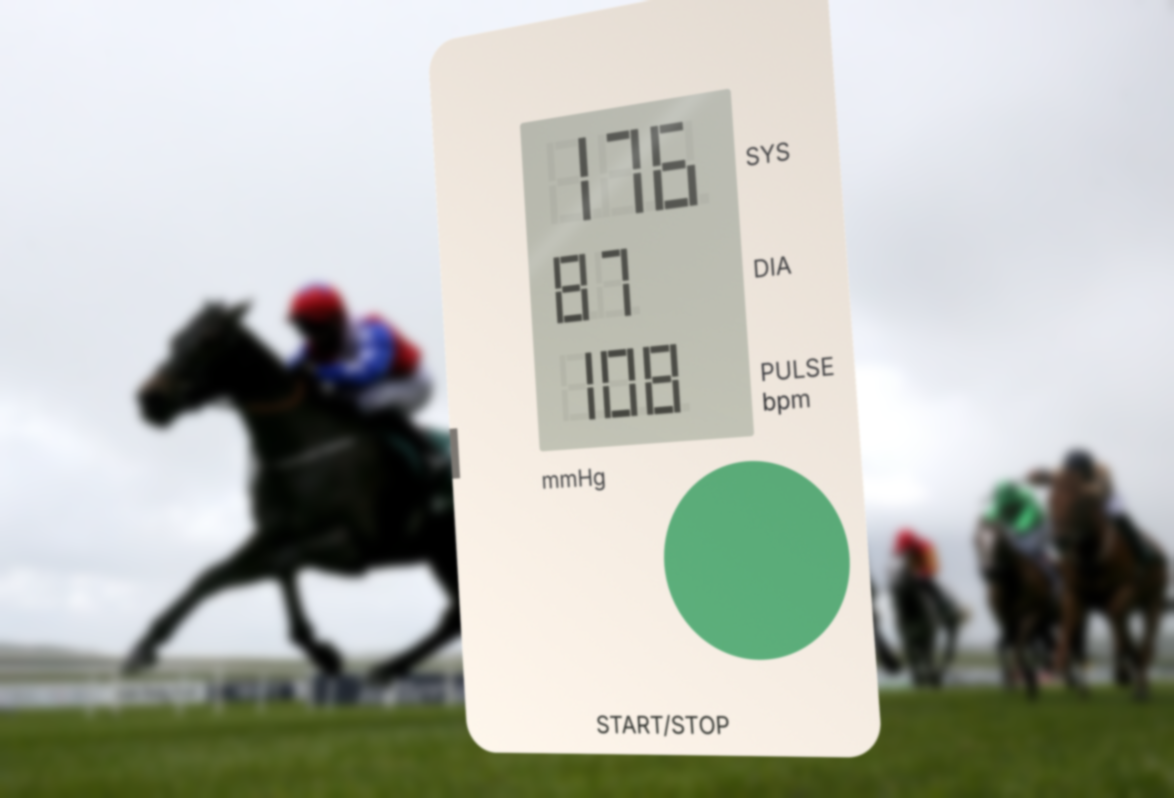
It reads 108 bpm
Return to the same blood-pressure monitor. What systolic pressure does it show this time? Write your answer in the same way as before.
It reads 176 mmHg
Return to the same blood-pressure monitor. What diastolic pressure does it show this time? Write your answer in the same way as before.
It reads 87 mmHg
